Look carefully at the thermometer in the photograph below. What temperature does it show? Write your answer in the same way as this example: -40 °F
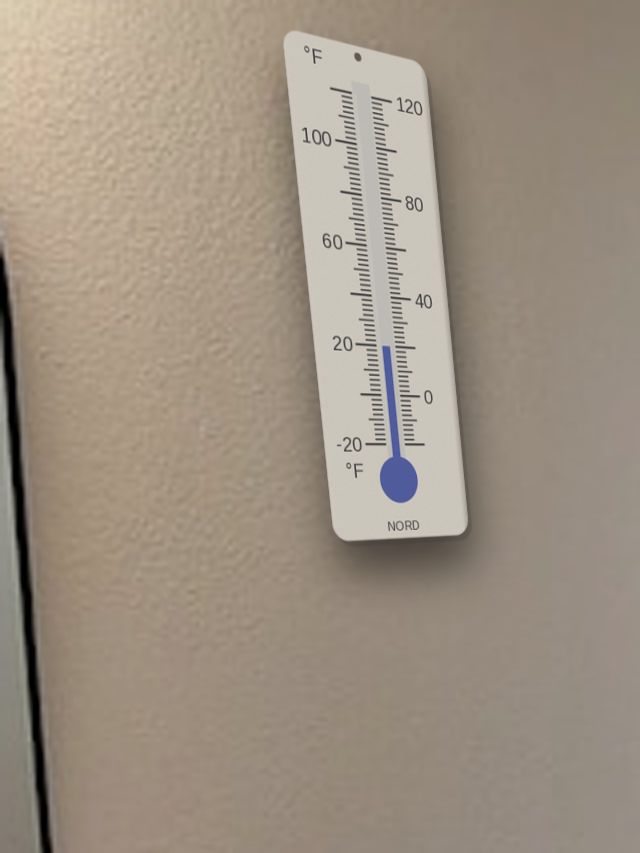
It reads 20 °F
